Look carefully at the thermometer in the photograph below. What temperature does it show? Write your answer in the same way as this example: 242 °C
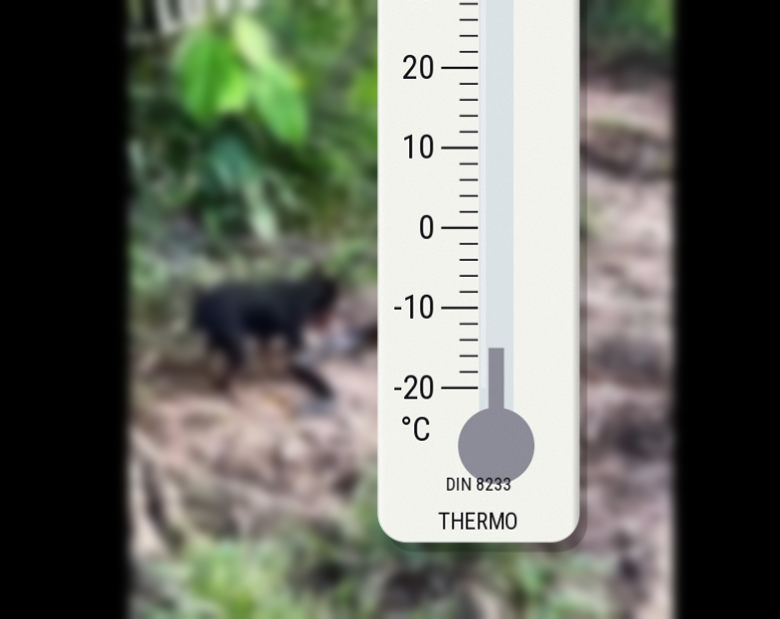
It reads -15 °C
